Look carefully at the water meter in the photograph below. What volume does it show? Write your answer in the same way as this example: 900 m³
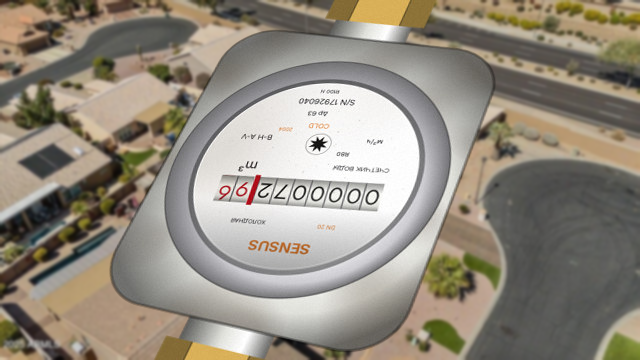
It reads 72.96 m³
